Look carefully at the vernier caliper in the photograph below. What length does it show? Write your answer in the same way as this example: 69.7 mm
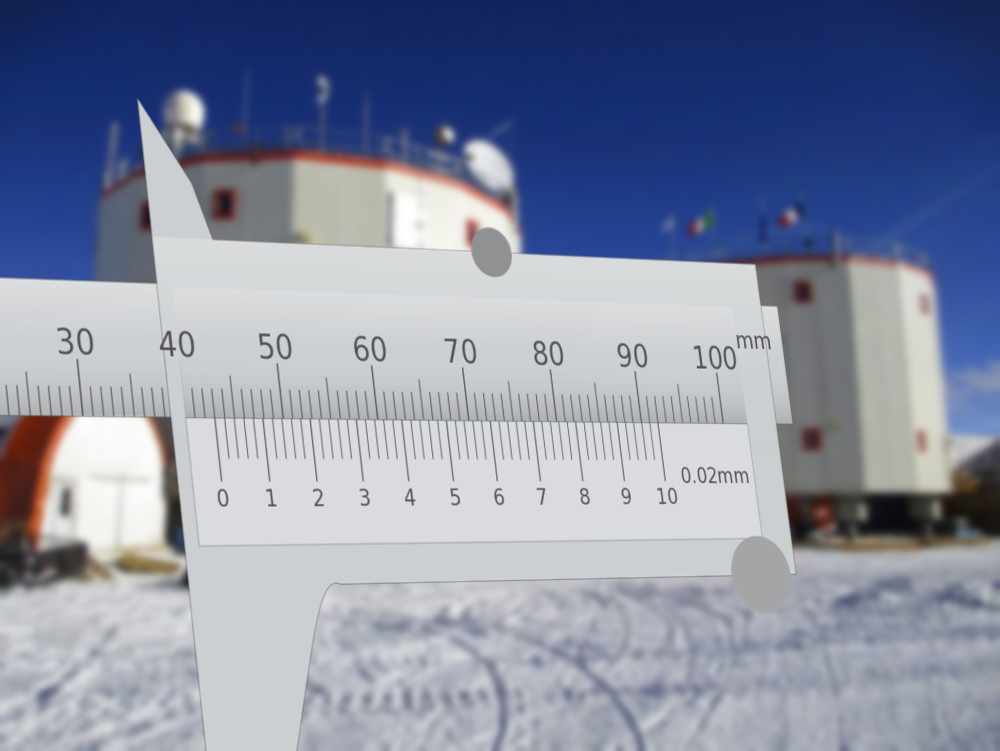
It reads 43.0 mm
